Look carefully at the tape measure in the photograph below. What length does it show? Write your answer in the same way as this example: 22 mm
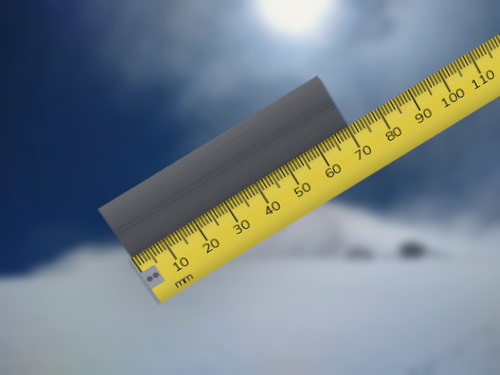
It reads 70 mm
